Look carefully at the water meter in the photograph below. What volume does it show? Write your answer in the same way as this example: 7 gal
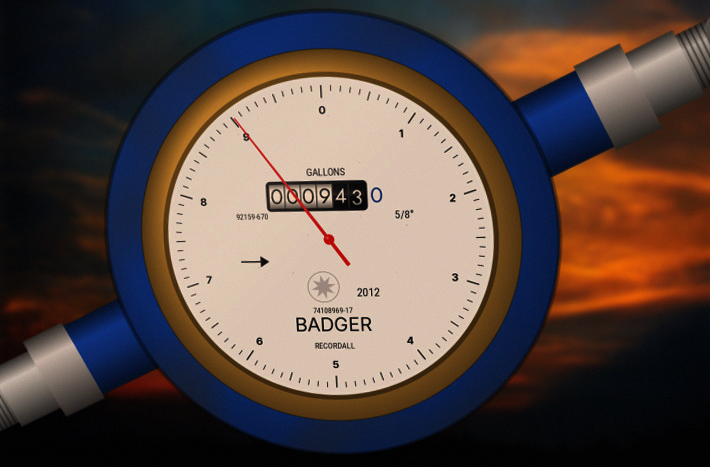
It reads 9429.0 gal
